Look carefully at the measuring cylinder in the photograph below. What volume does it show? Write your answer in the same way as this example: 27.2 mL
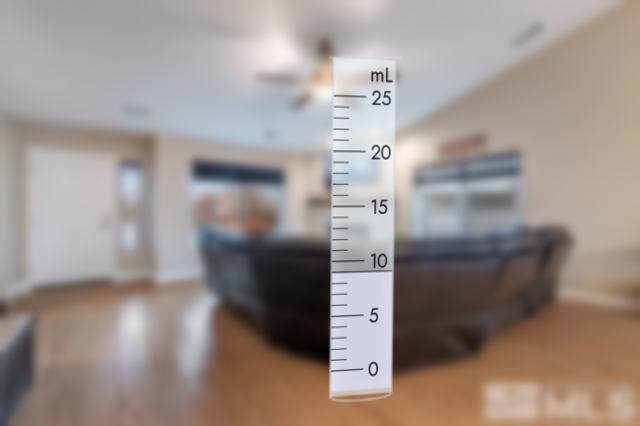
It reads 9 mL
